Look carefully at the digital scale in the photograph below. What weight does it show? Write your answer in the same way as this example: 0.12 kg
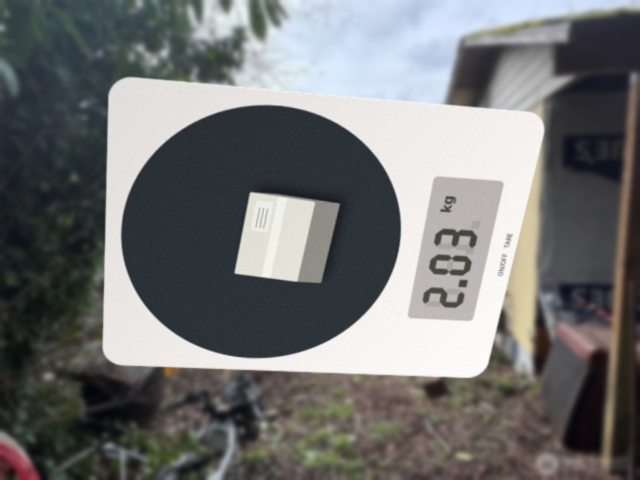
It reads 2.03 kg
